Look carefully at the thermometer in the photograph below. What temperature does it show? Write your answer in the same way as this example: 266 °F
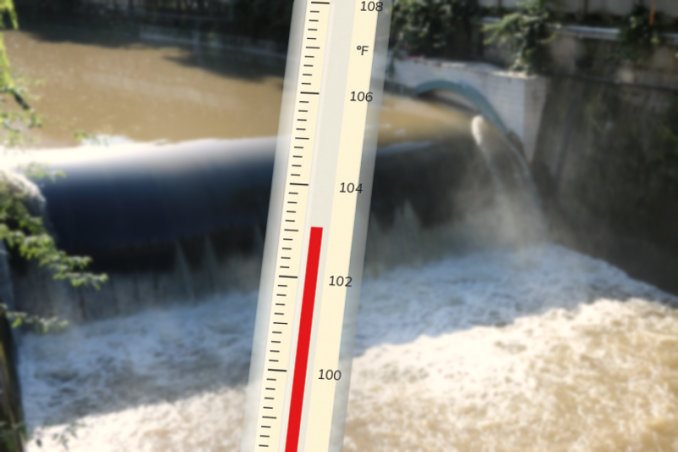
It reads 103.1 °F
